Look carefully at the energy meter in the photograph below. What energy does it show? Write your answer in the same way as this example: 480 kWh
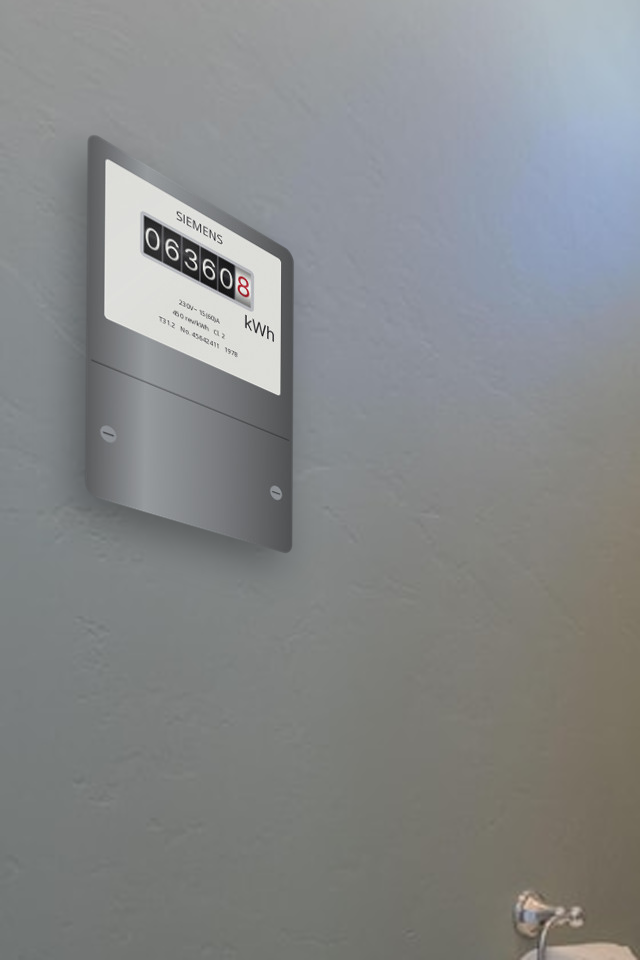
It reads 6360.8 kWh
